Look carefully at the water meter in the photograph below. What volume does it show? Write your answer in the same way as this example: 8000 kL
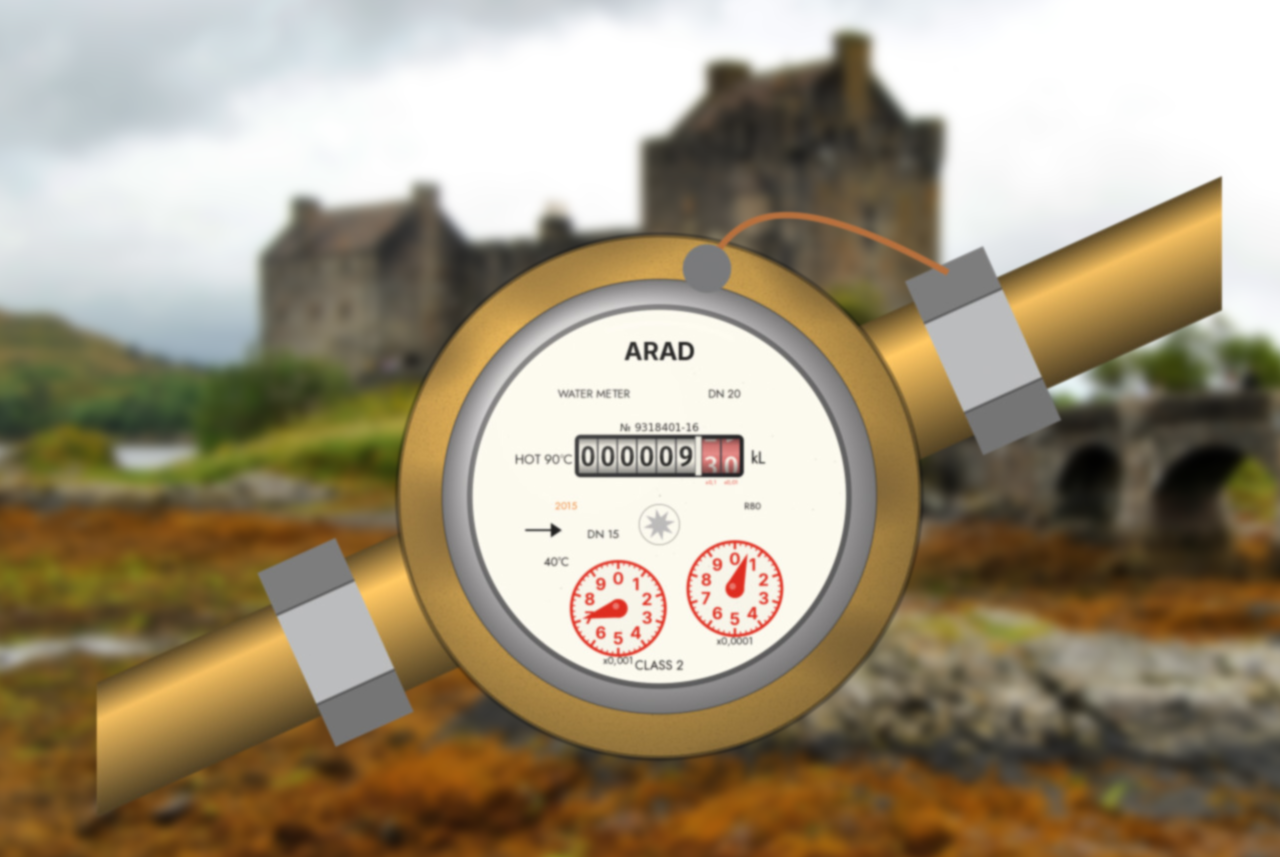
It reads 9.2970 kL
